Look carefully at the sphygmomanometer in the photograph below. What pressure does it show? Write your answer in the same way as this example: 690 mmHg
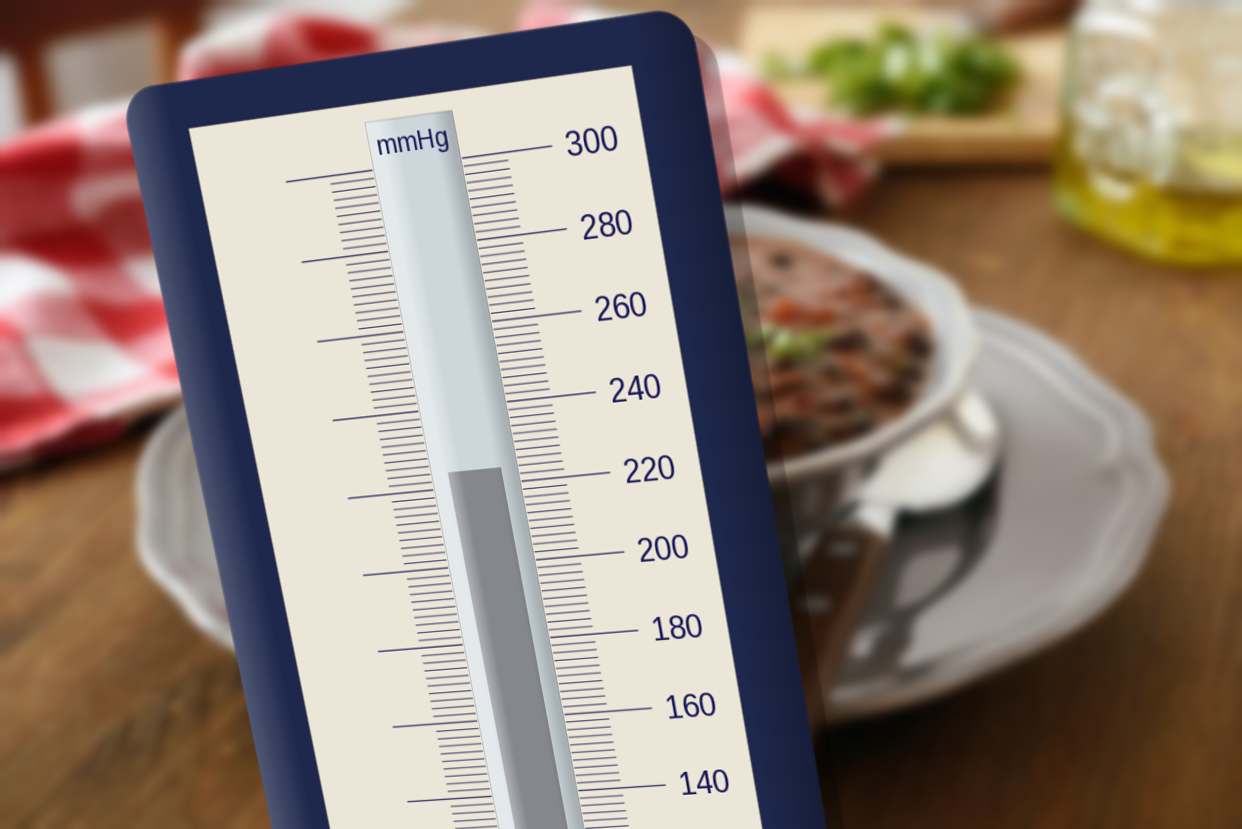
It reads 224 mmHg
